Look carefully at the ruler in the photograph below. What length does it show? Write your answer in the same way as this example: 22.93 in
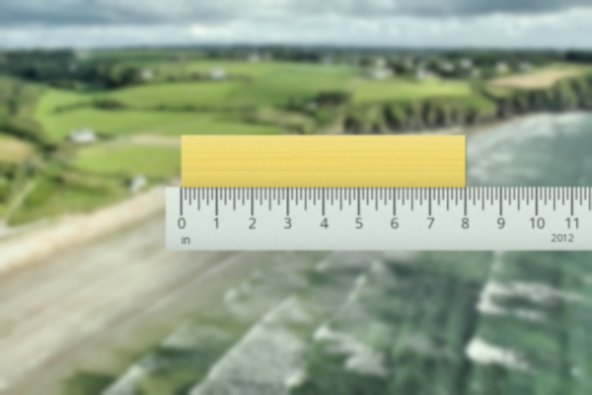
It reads 8 in
